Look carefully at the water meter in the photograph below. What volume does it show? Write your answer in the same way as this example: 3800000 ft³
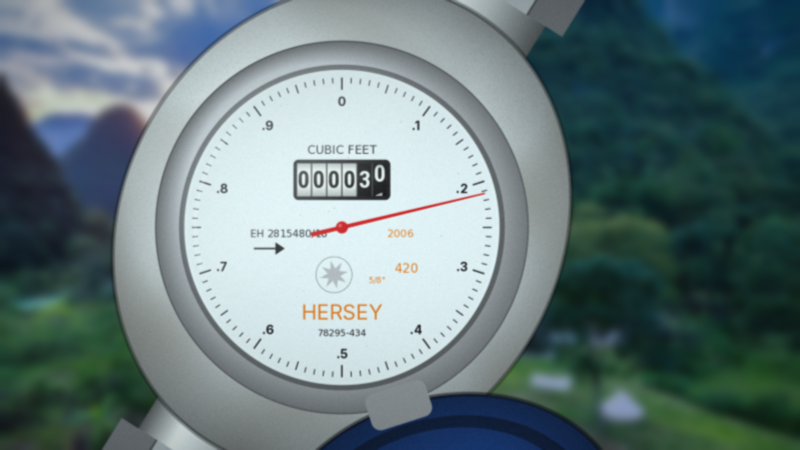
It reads 30.21 ft³
